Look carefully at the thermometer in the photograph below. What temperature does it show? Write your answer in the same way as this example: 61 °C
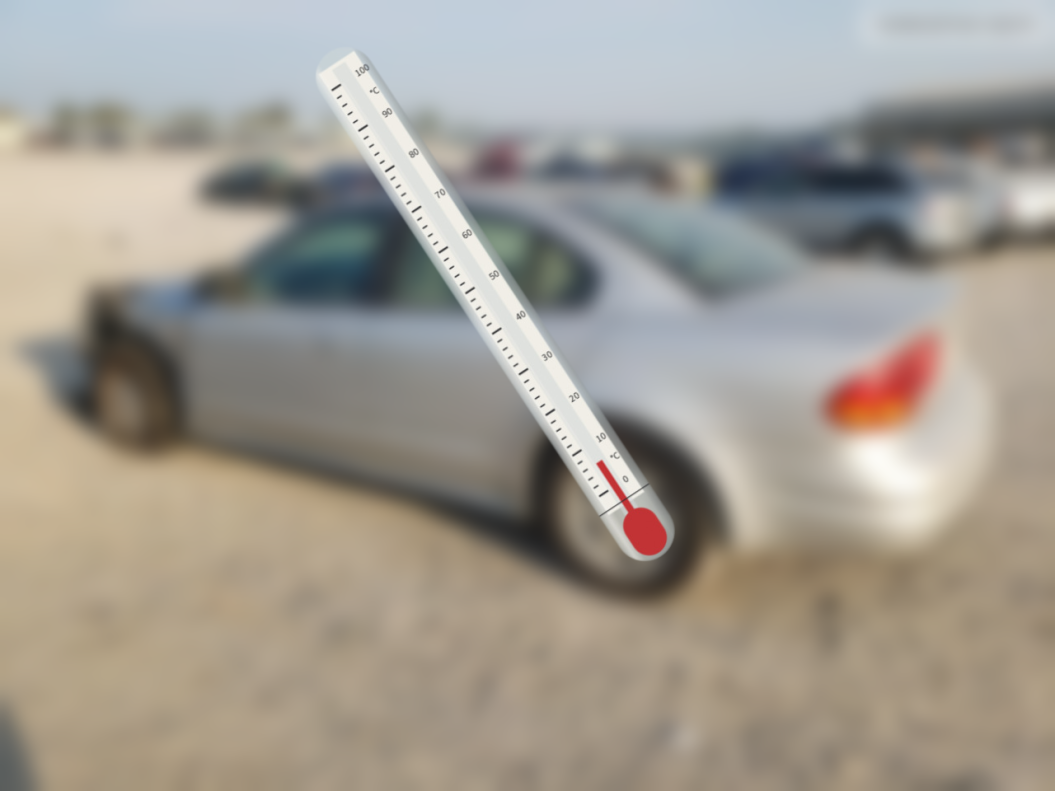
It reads 6 °C
